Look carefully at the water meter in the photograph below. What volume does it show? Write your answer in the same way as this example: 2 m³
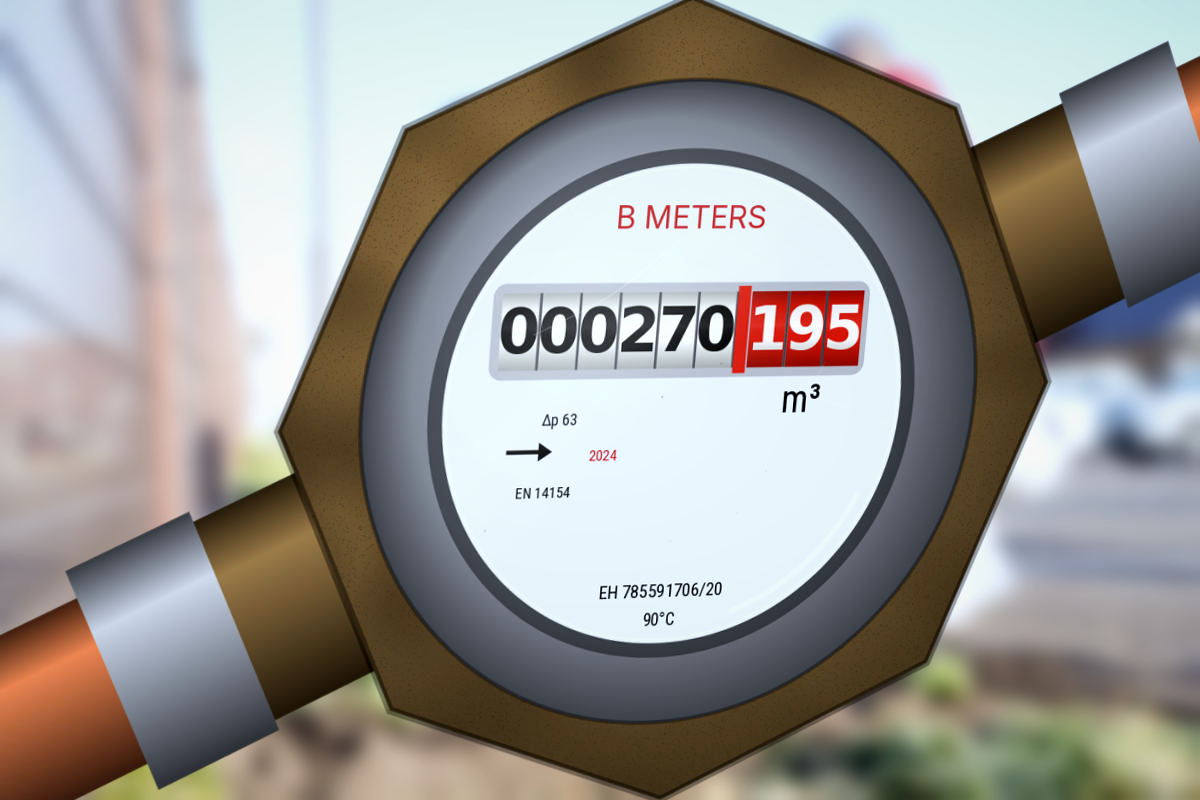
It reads 270.195 m³
